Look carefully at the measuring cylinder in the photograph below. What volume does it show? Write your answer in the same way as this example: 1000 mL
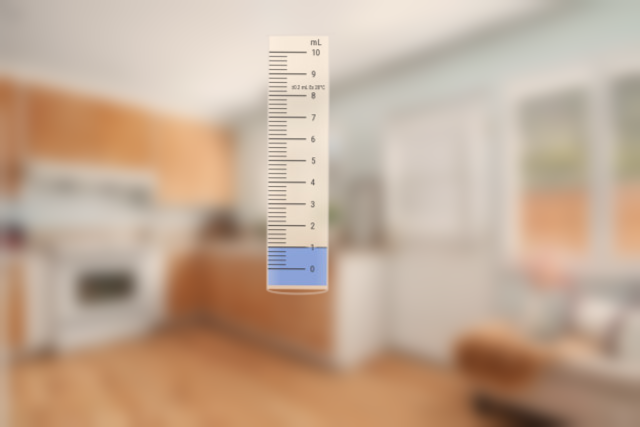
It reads 1 mL
